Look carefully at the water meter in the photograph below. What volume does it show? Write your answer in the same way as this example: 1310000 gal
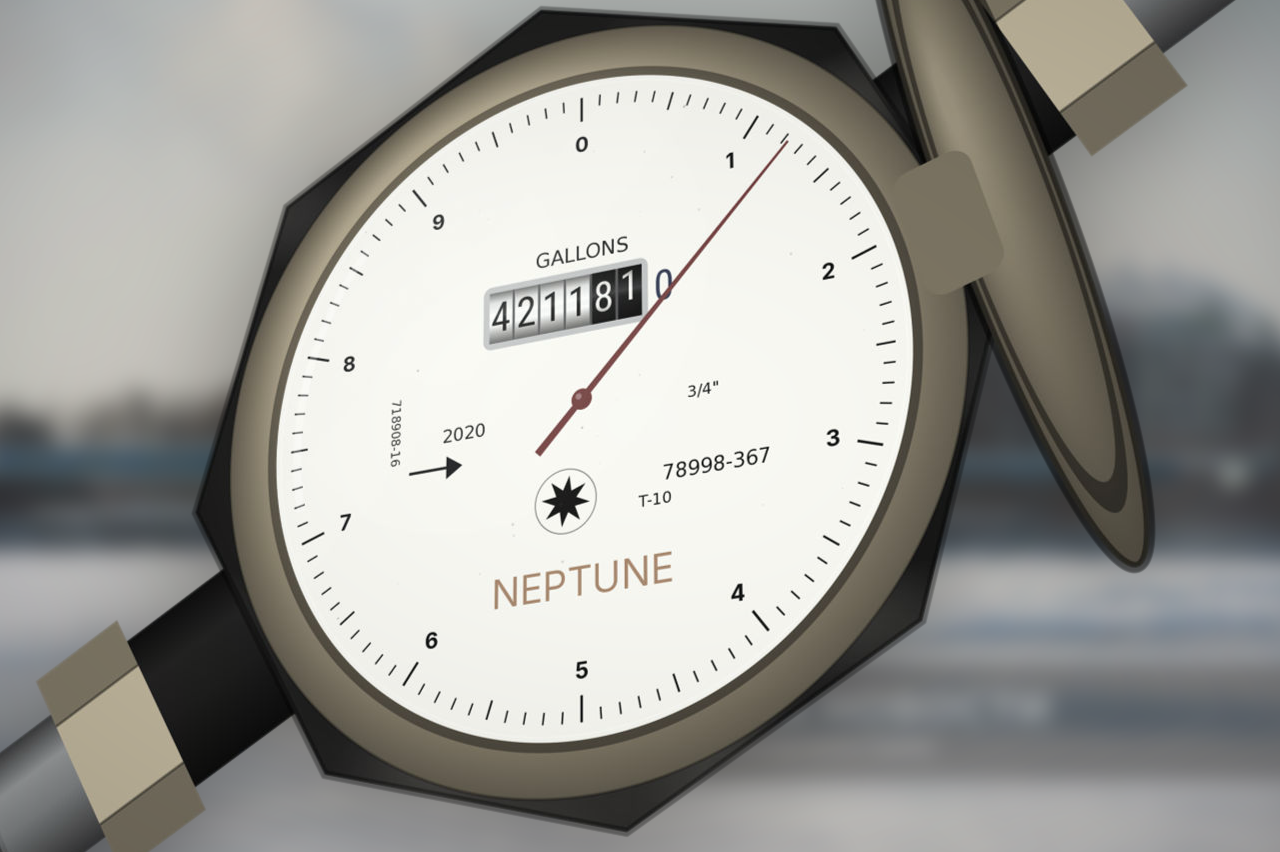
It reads 4211811.2 gal
